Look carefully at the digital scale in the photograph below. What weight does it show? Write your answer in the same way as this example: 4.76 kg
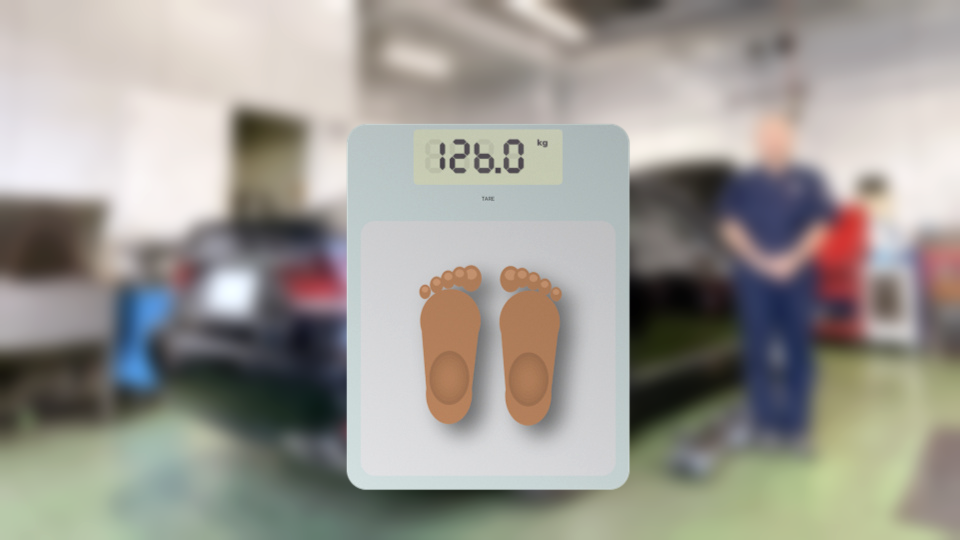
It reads 126.0 kg
